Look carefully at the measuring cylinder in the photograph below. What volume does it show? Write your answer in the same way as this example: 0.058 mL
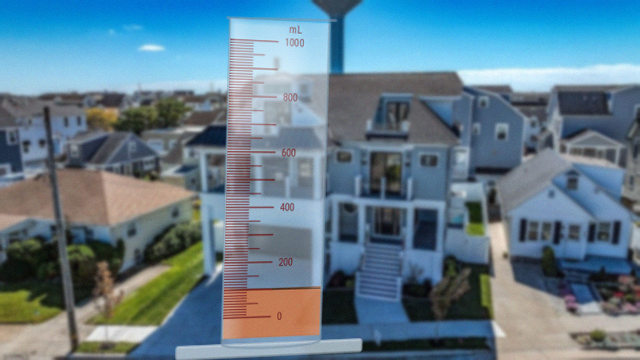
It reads 100 mL
